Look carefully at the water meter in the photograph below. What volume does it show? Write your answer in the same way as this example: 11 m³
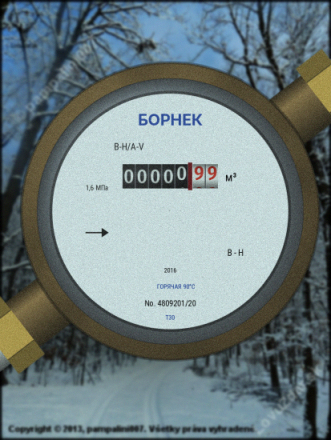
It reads 0.99 m³
